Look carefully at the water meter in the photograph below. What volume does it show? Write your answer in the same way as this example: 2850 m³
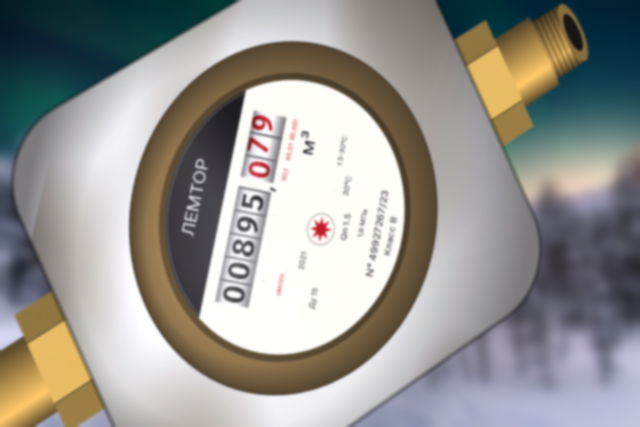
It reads 895.079 m³
